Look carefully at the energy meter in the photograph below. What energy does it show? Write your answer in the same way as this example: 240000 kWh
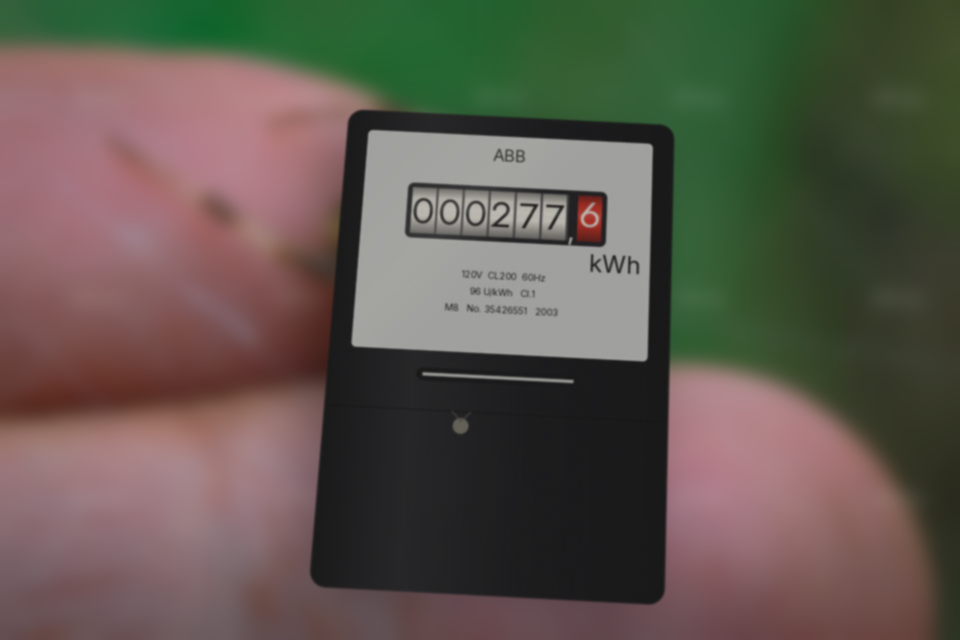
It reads 277.6 kWh
